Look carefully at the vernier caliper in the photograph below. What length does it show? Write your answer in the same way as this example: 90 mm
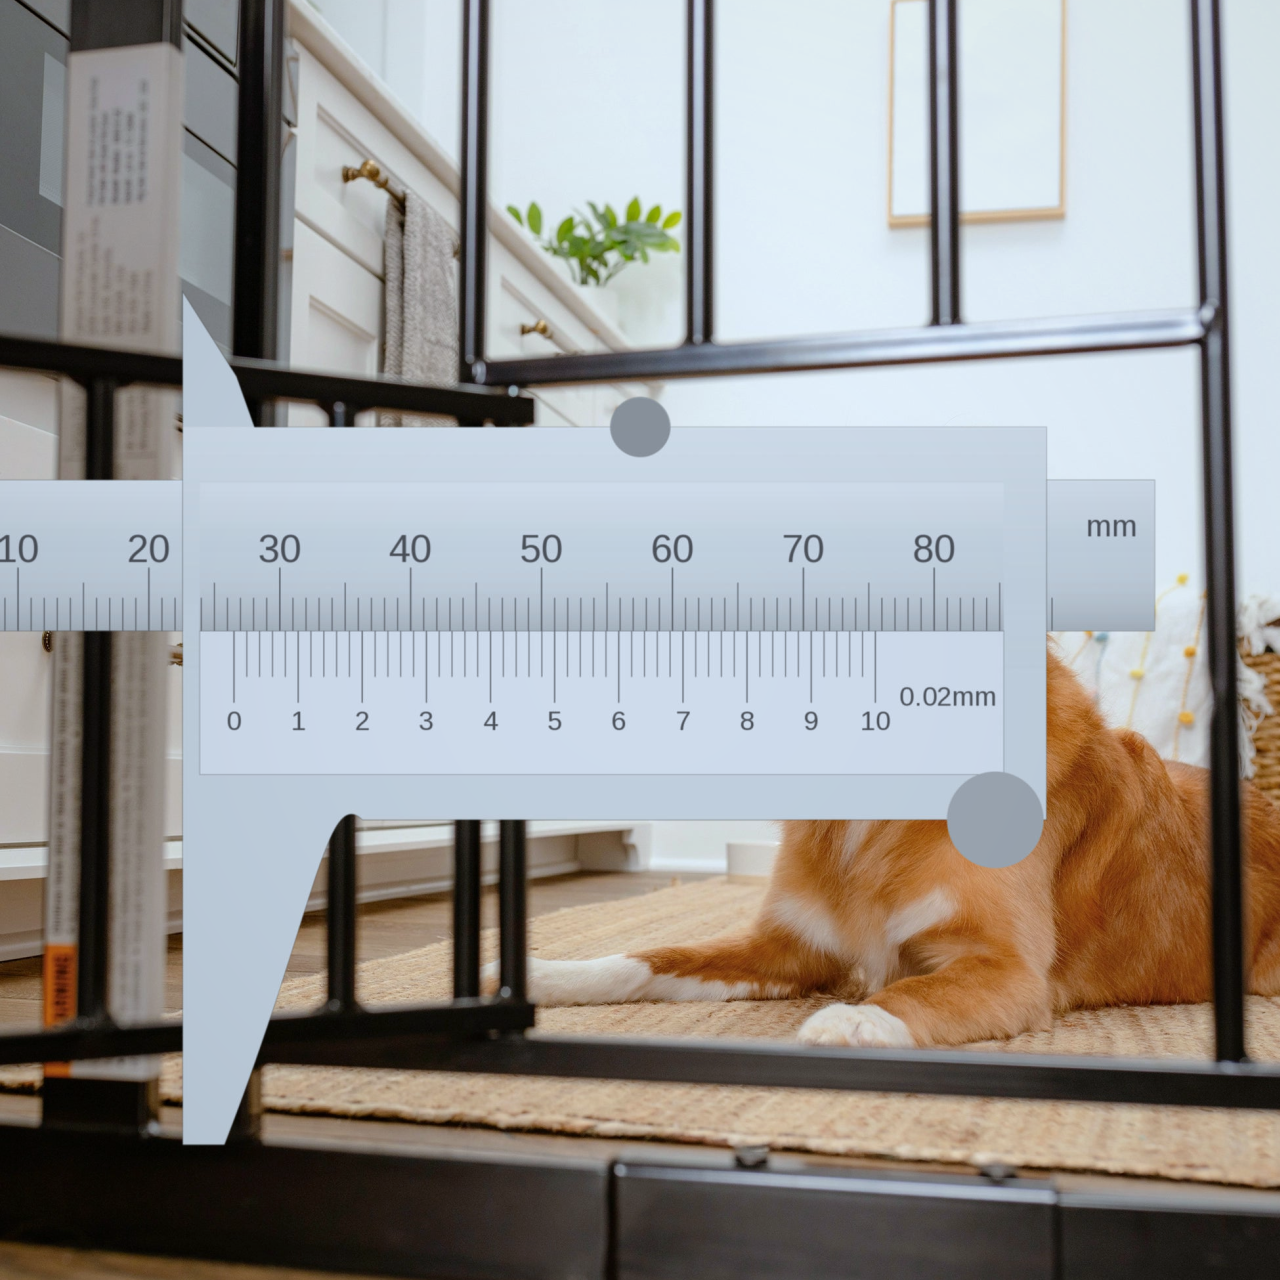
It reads 26.5 mm
